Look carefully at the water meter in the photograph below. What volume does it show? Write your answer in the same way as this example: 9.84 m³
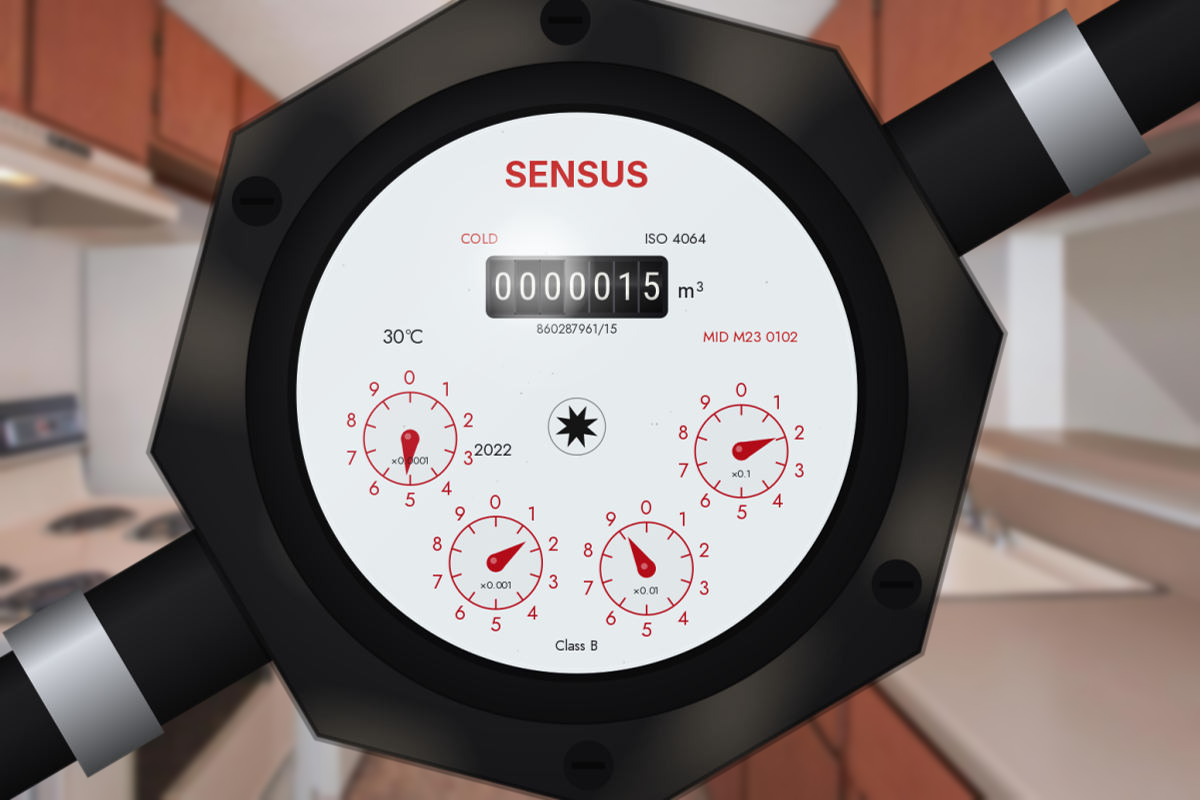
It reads 15.1915 m³
